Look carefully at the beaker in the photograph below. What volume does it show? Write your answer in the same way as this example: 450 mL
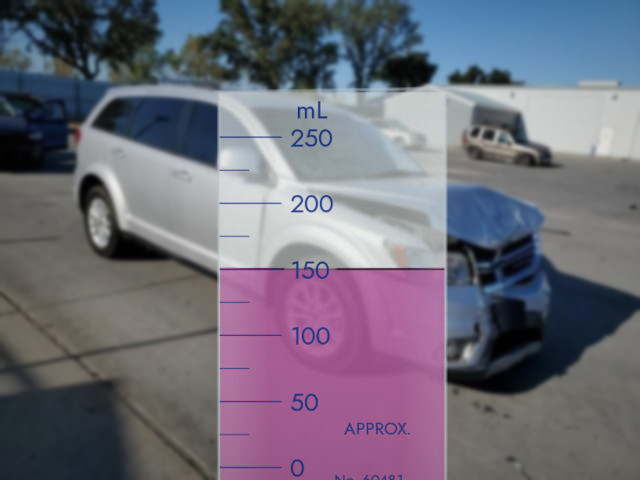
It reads 150 mL
